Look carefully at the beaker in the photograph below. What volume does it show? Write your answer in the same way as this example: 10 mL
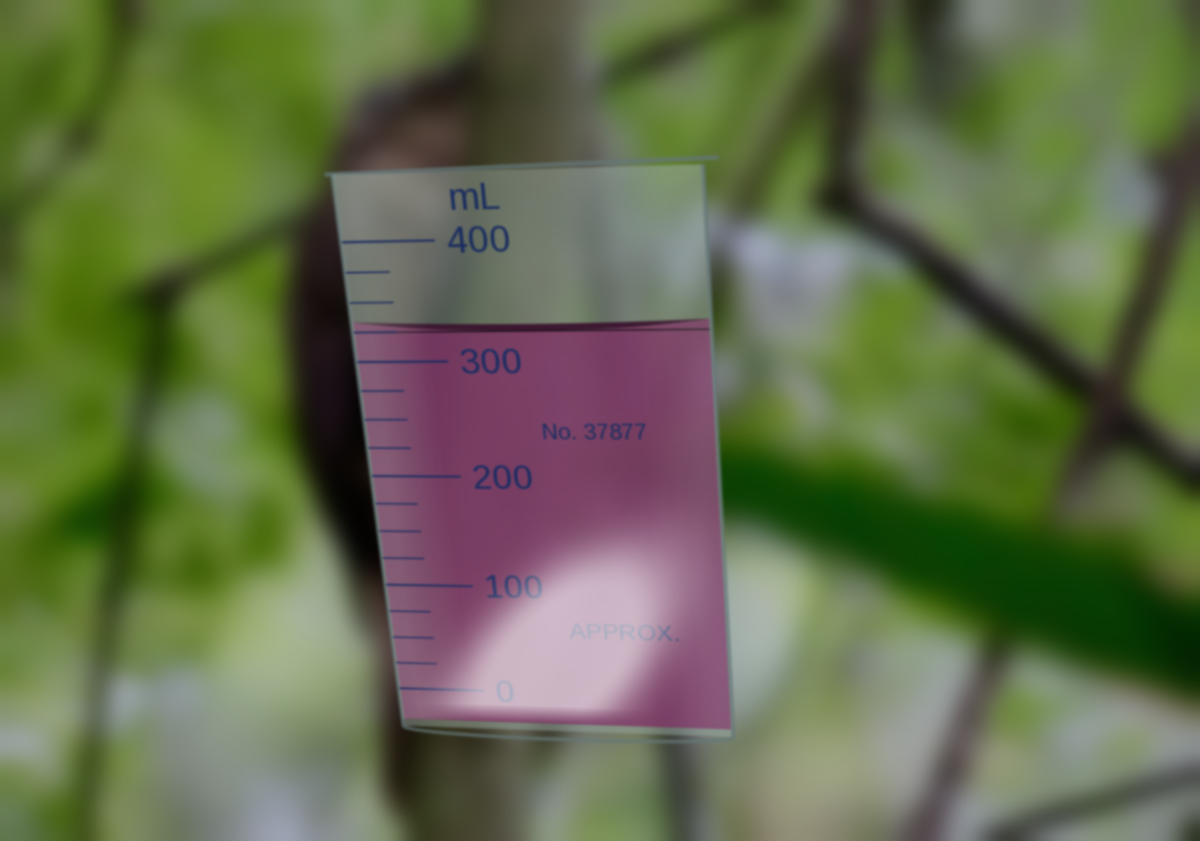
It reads 325 mL
